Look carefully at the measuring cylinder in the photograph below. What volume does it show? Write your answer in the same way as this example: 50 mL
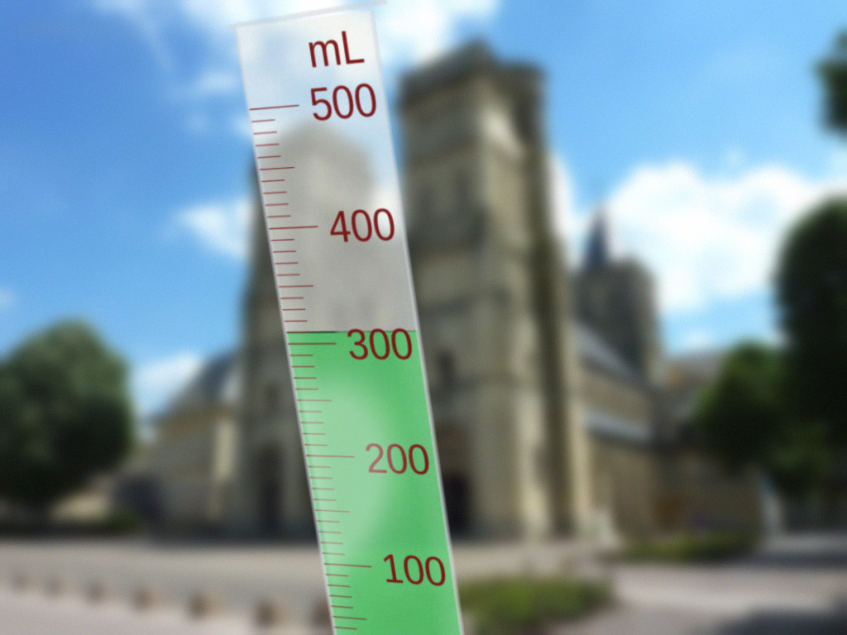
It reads 310 mL
